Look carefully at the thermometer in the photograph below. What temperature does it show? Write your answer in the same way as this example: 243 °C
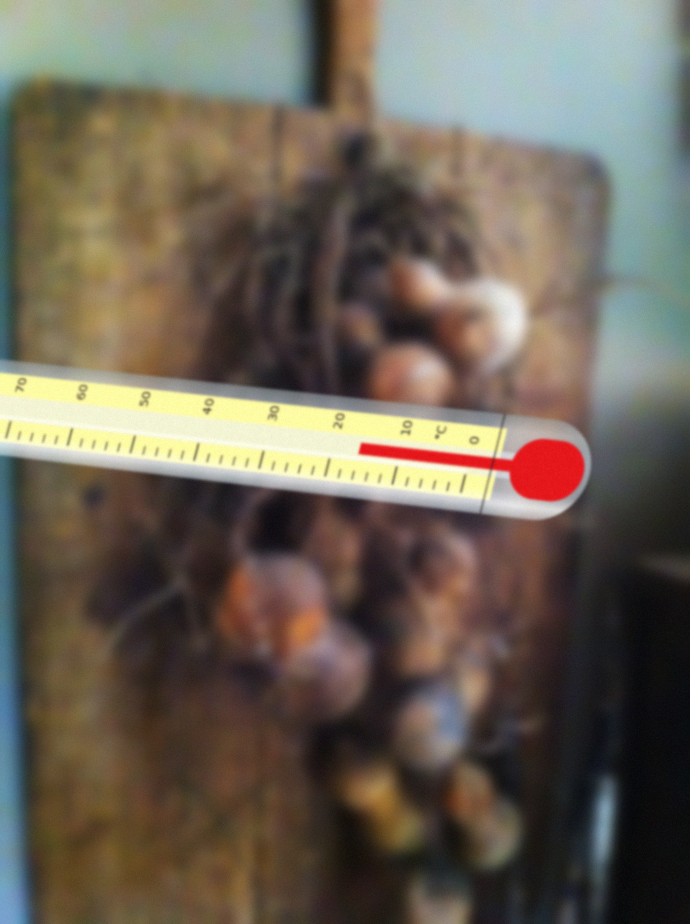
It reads 16 °C
